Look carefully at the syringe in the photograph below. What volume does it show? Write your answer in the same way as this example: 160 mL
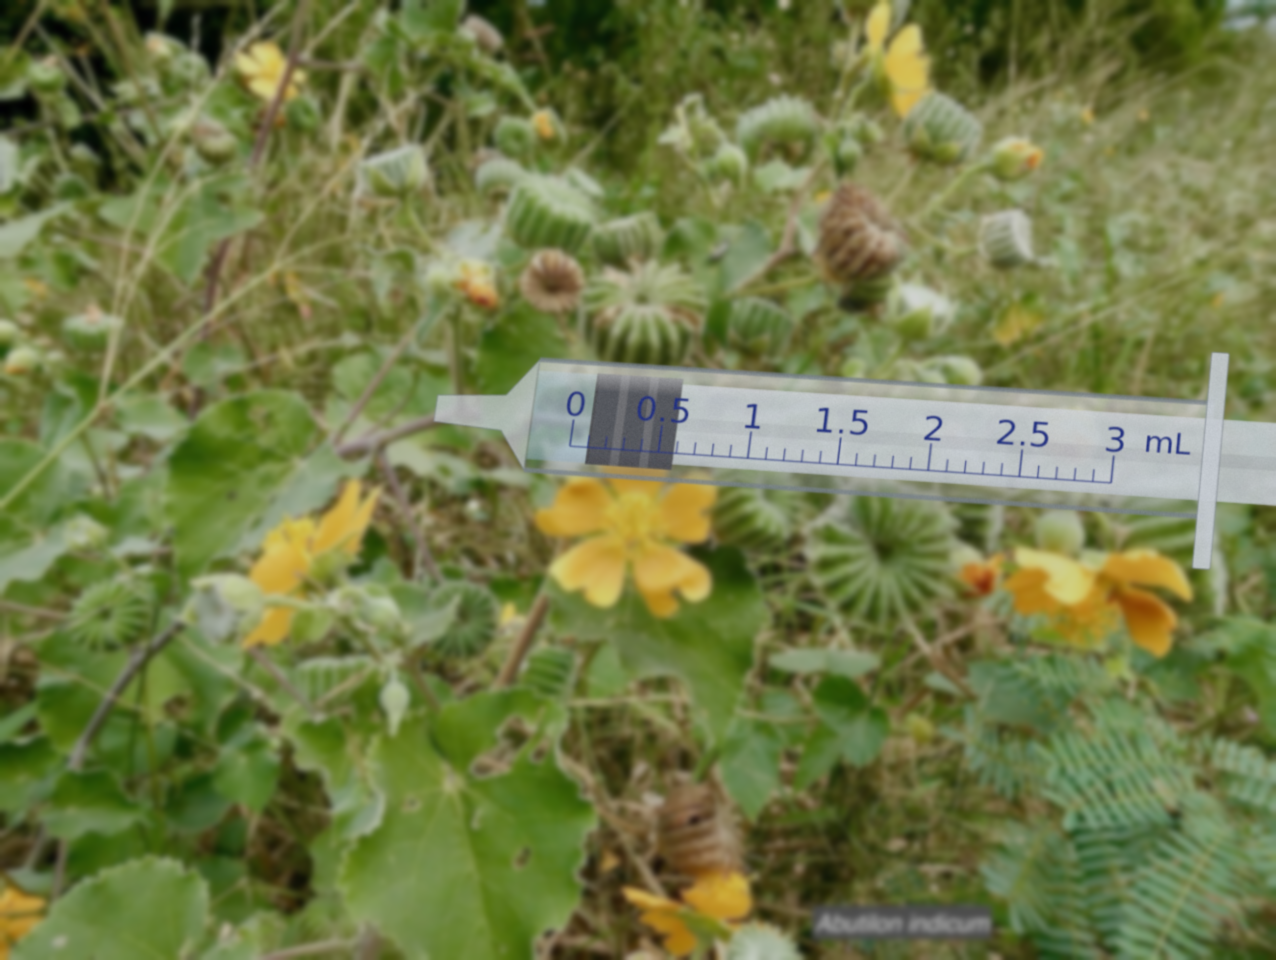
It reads 0.1 mL
